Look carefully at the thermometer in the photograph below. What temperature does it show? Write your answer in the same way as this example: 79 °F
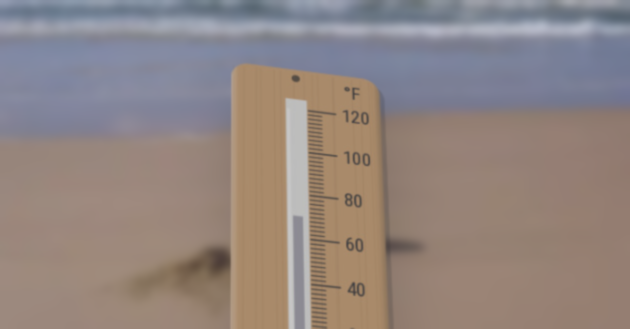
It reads 70 °F
